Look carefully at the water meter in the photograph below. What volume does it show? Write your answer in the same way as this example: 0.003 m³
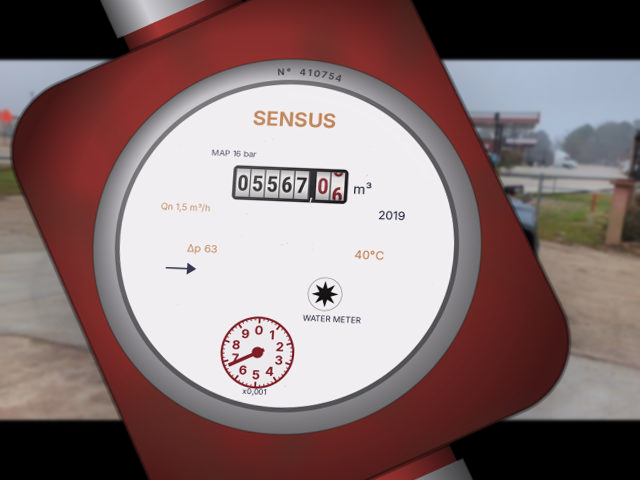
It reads 5567.056 m³
